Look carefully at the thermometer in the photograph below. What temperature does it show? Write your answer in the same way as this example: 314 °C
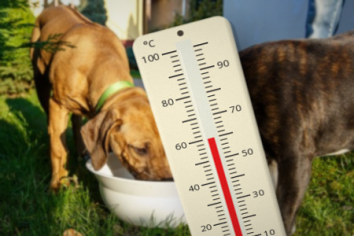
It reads 60 °C
